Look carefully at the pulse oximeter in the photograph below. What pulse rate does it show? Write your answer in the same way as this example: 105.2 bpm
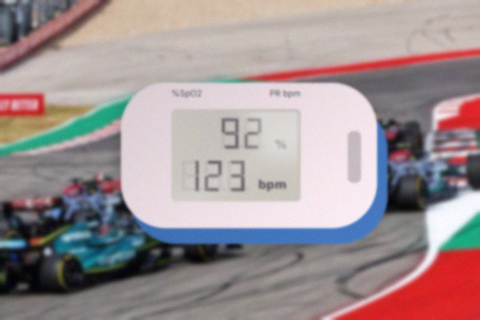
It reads 123 bpm
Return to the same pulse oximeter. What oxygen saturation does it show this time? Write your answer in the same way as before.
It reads 92 %
